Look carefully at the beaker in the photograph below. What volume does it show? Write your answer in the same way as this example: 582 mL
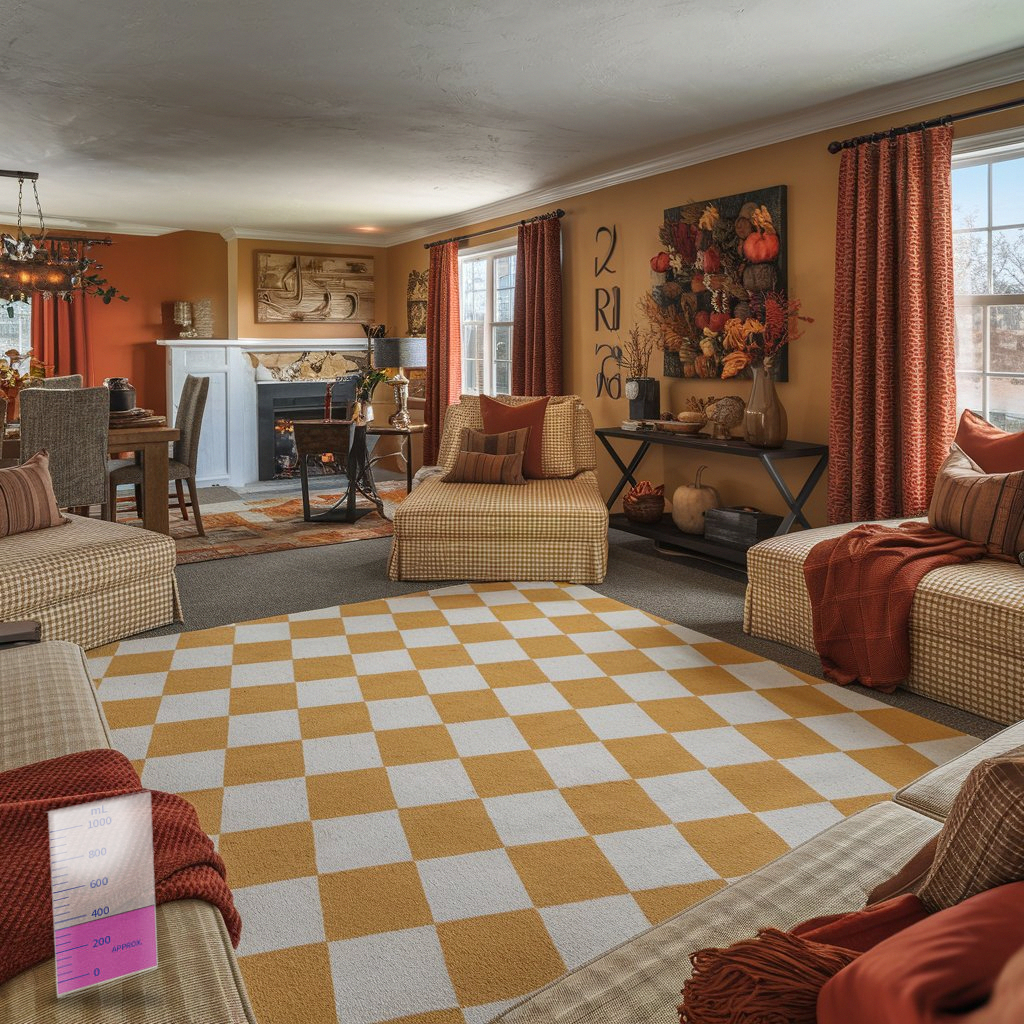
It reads 350 mL
